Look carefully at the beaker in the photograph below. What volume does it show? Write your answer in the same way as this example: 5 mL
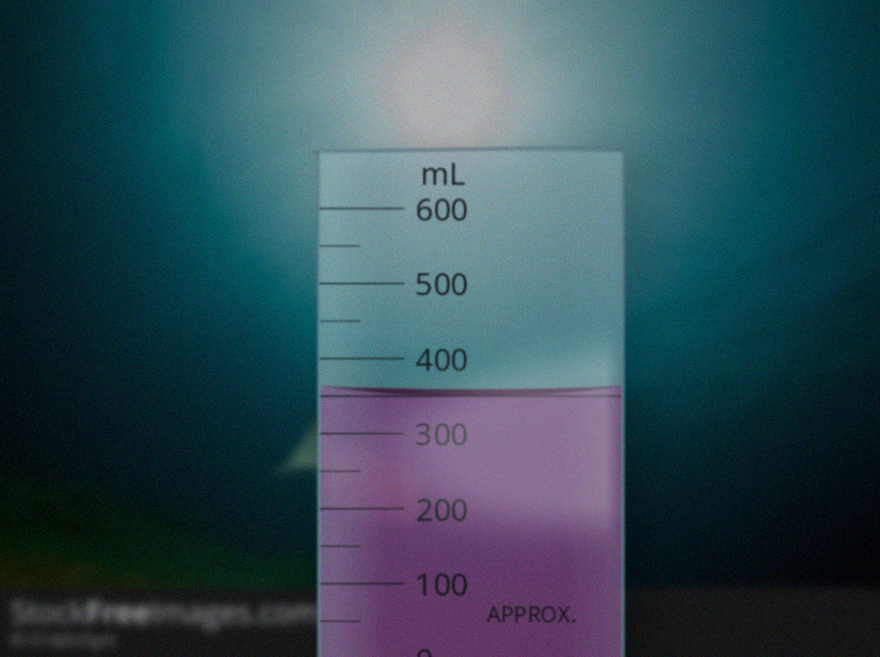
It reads 350 mL
